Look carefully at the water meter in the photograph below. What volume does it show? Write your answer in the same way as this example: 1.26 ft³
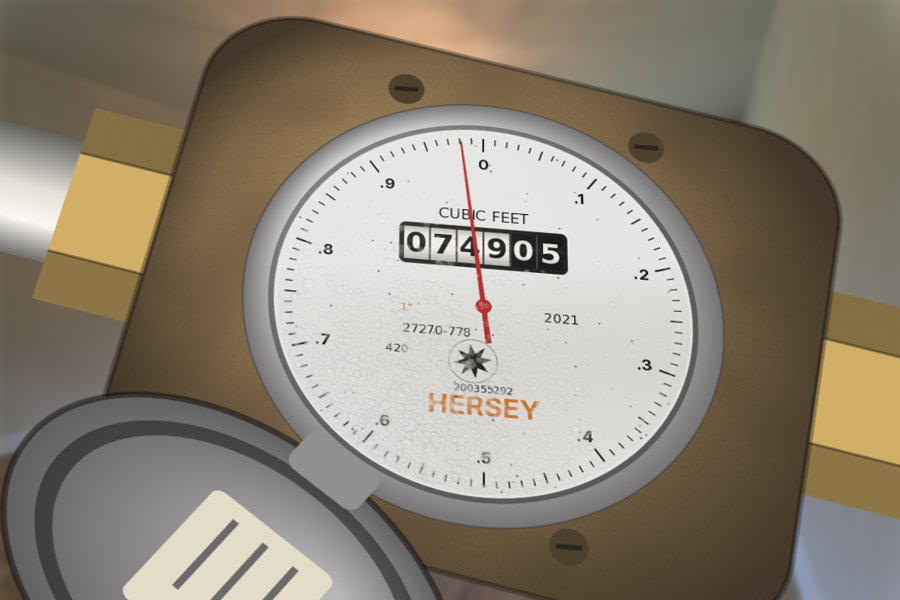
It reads 74904.98 ft³
